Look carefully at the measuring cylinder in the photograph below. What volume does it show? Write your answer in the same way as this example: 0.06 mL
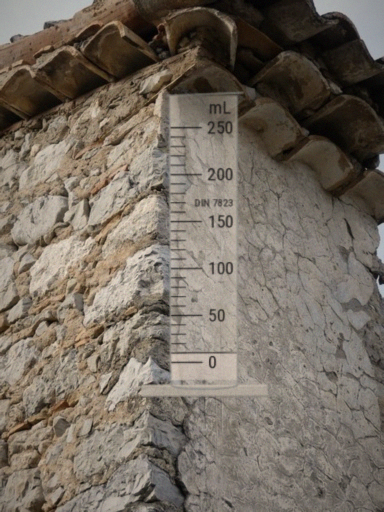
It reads 10 mL
